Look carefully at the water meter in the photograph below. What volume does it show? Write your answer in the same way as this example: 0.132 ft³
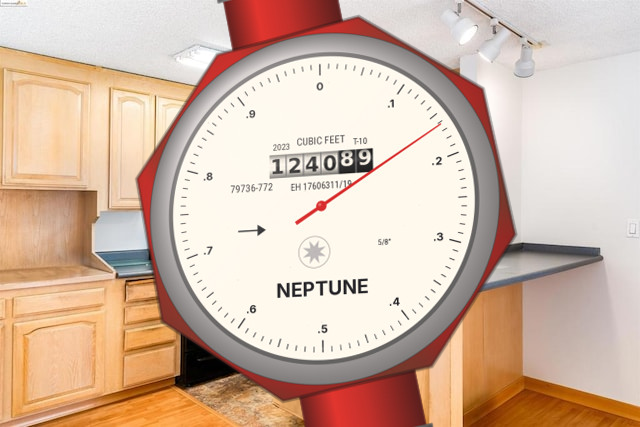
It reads 124089.16 ft³
